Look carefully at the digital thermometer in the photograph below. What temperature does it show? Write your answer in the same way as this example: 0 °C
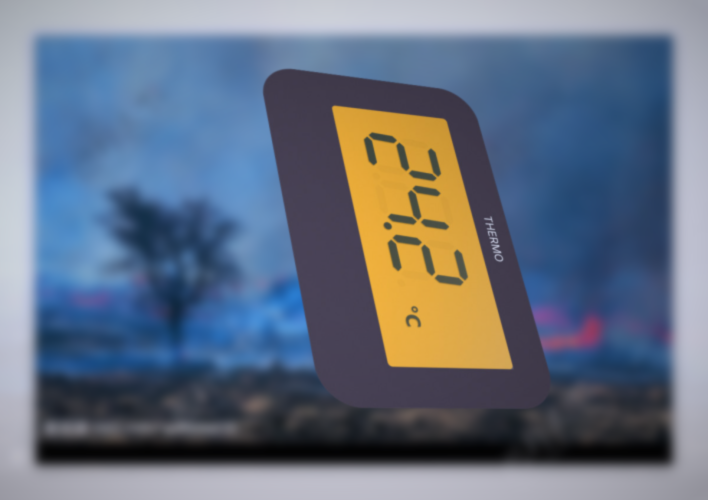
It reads 24.2 °C
